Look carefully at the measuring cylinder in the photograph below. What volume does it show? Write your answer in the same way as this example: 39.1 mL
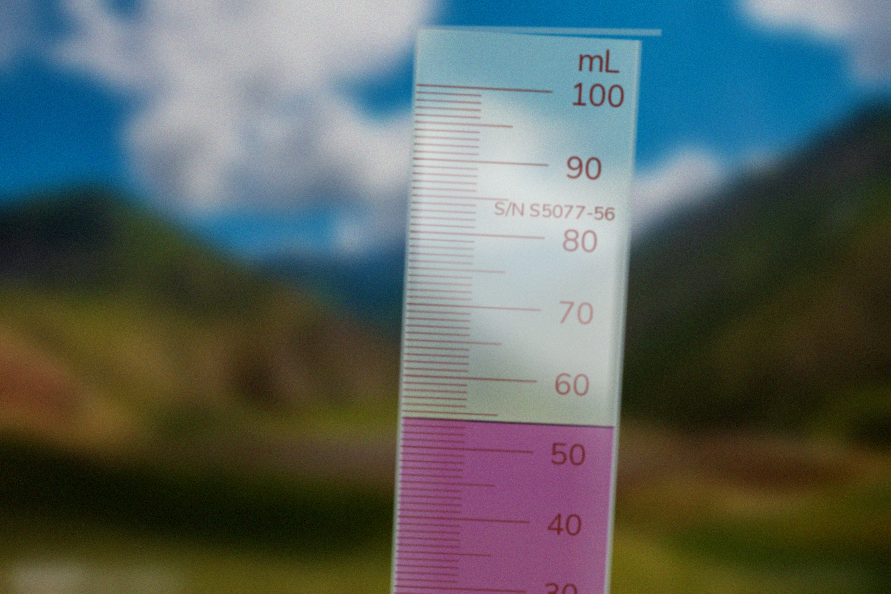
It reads 54 mL
